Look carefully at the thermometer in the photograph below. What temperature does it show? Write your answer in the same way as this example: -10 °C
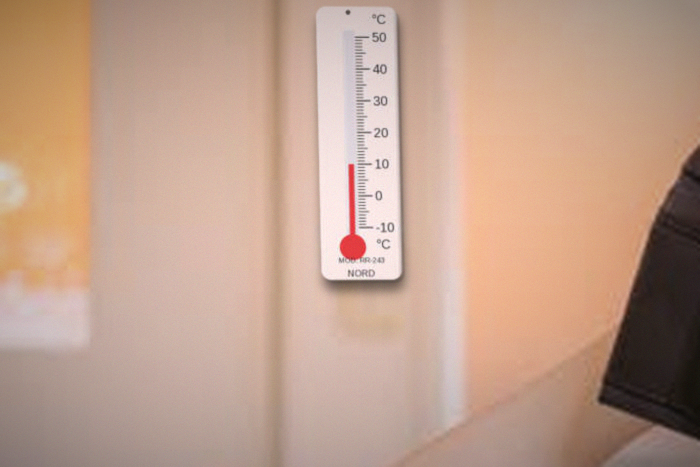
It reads 10 °C
